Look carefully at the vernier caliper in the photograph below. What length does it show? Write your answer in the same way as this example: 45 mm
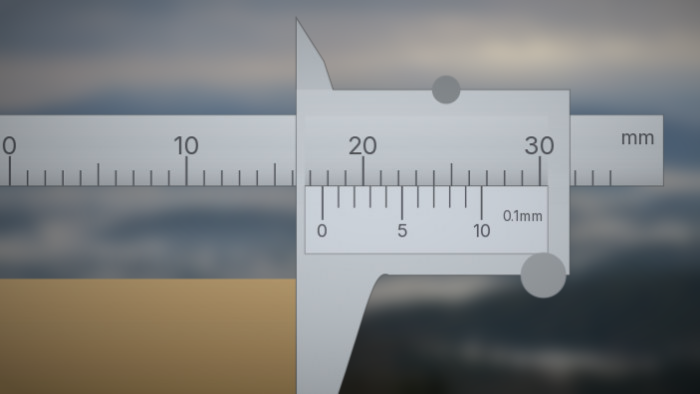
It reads 17.7 mm
